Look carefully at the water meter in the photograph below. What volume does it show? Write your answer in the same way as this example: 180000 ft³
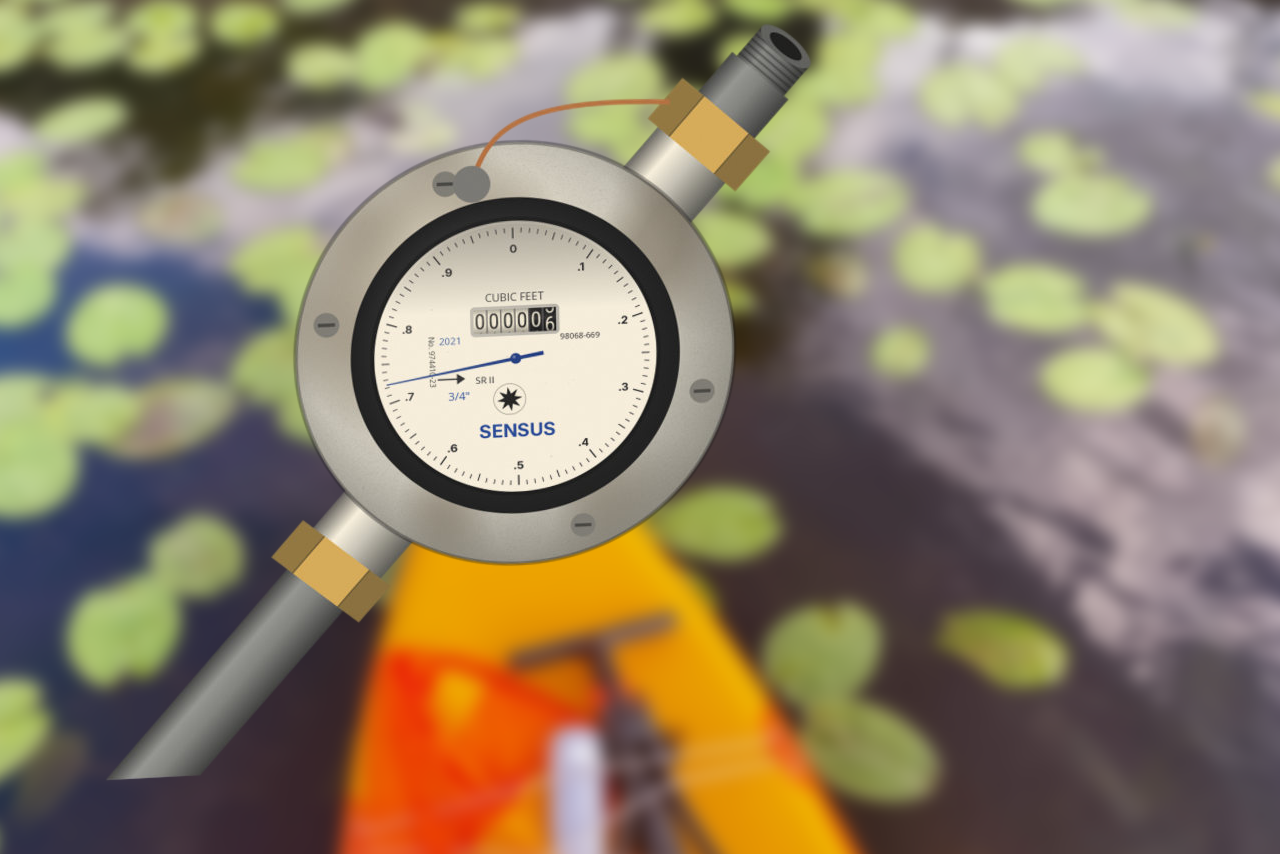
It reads 5.72 ft³
